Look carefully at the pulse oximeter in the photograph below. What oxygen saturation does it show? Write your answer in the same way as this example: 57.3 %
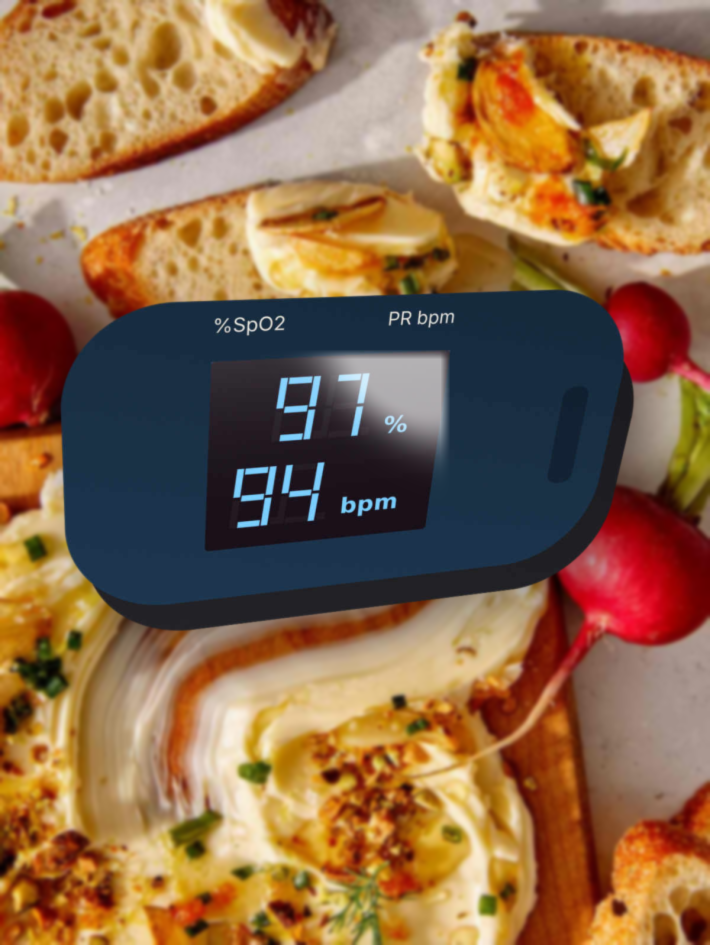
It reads 97 %
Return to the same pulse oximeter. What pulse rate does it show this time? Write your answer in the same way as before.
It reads 94 bpm
